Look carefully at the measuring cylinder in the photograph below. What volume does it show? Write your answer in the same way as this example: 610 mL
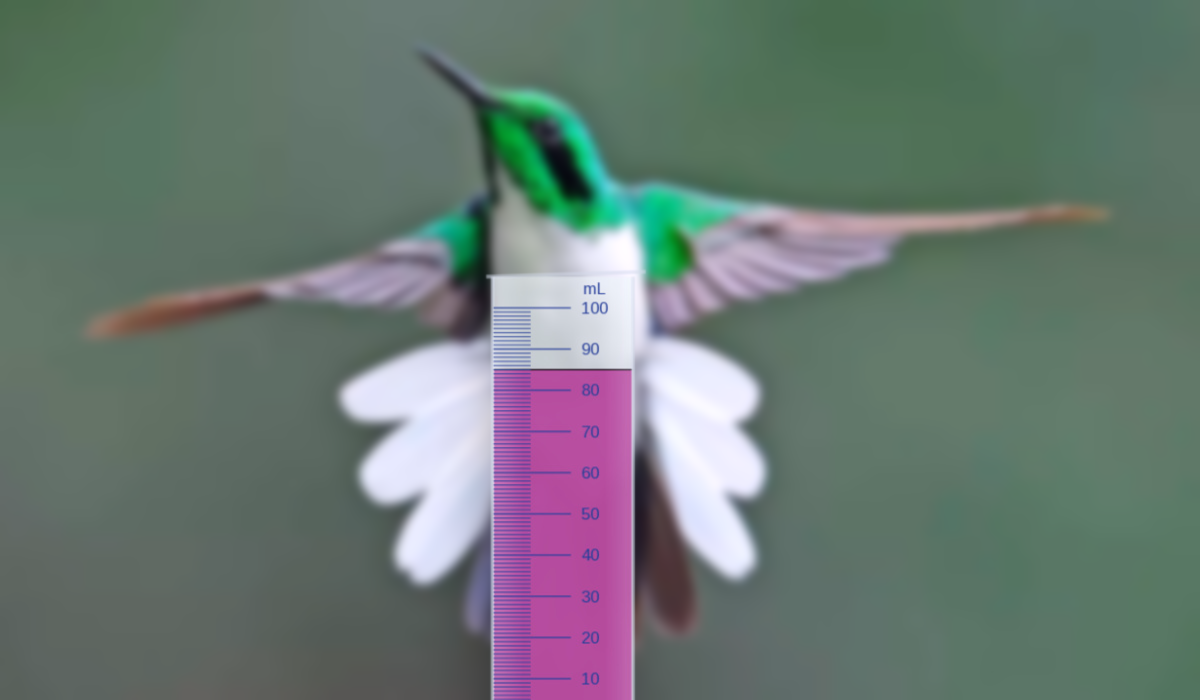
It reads 85 mL
